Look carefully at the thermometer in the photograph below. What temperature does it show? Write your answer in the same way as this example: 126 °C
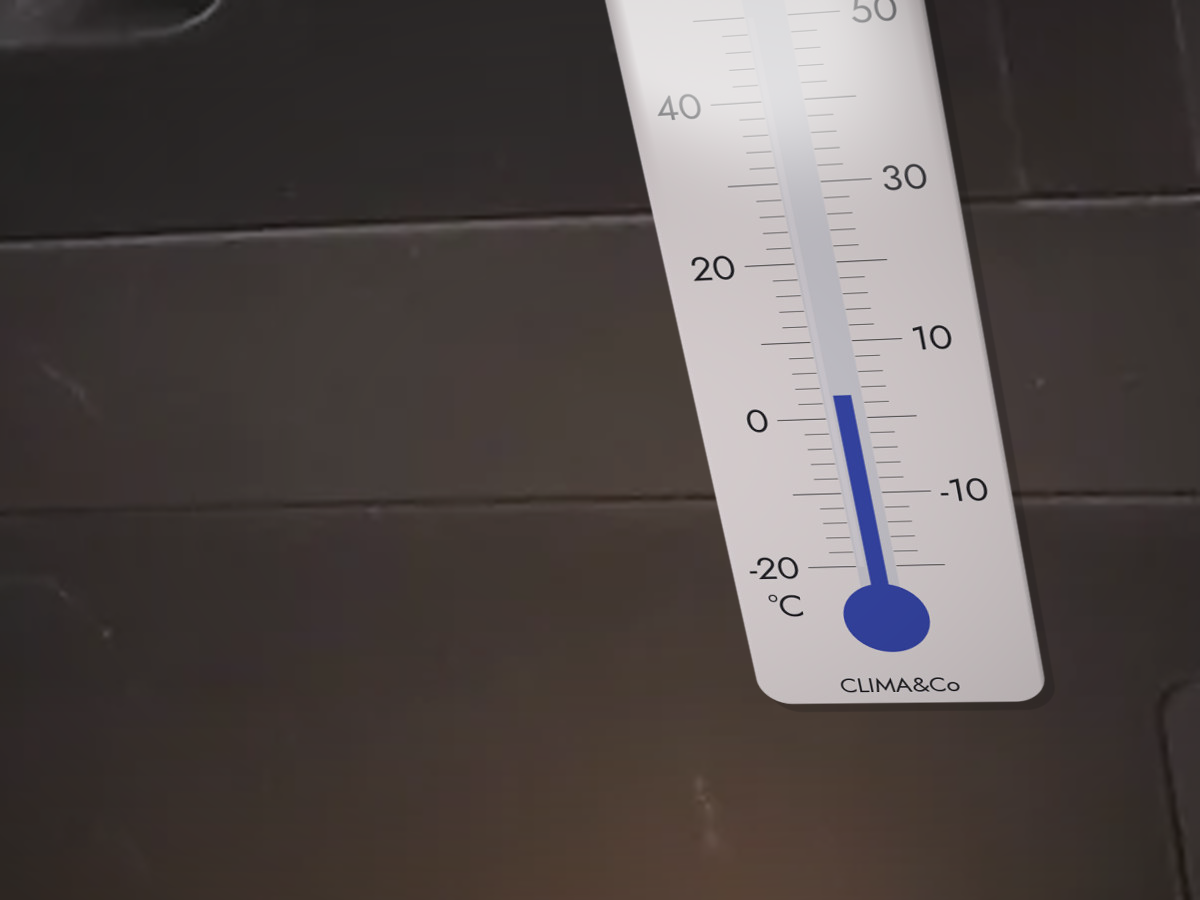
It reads 3 °C
